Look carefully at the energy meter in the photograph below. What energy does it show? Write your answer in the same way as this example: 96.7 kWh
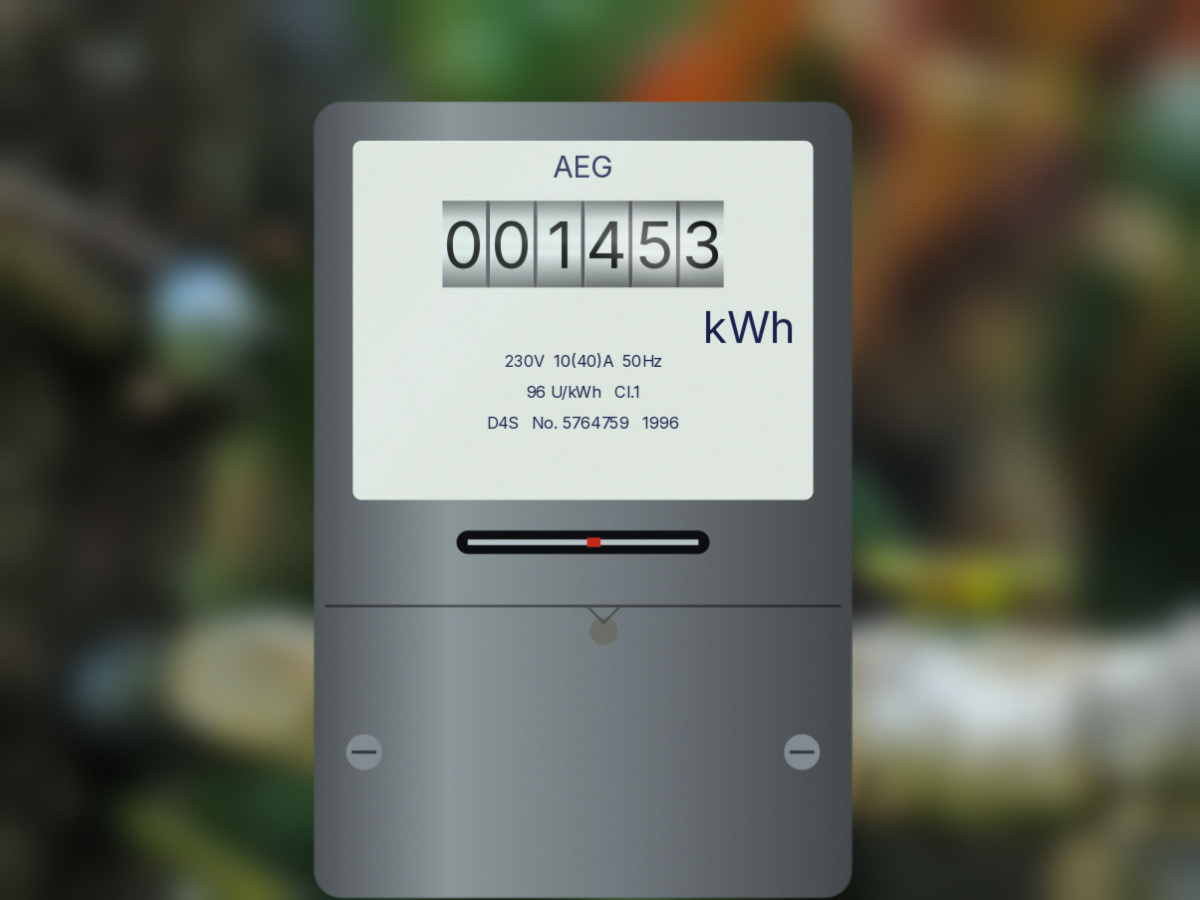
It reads 1453 kWh
